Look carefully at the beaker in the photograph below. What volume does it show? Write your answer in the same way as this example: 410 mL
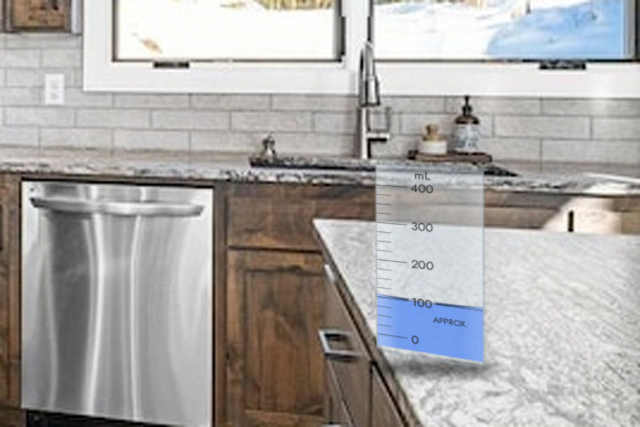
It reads 100 mL
